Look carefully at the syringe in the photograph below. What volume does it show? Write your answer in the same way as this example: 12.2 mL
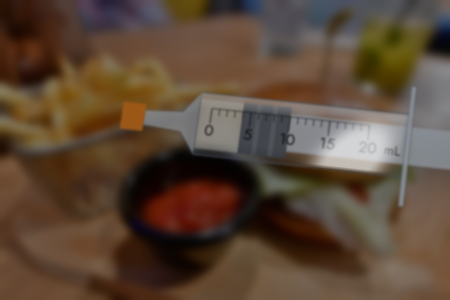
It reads 4 mL
